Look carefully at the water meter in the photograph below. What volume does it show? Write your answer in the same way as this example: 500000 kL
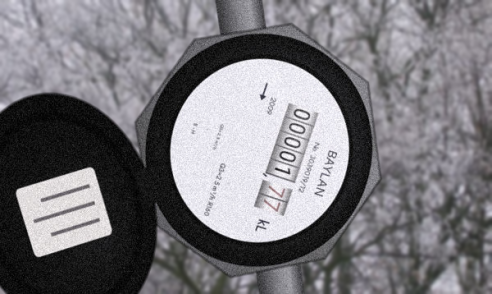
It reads 1.77 kL
